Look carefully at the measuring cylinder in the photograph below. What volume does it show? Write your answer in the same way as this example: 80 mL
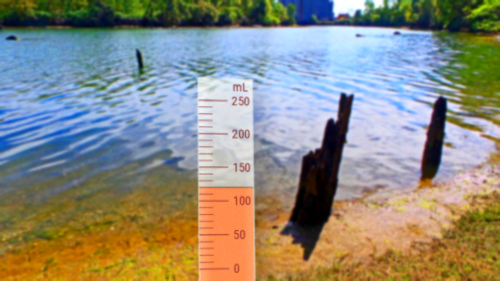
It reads 120 mL
